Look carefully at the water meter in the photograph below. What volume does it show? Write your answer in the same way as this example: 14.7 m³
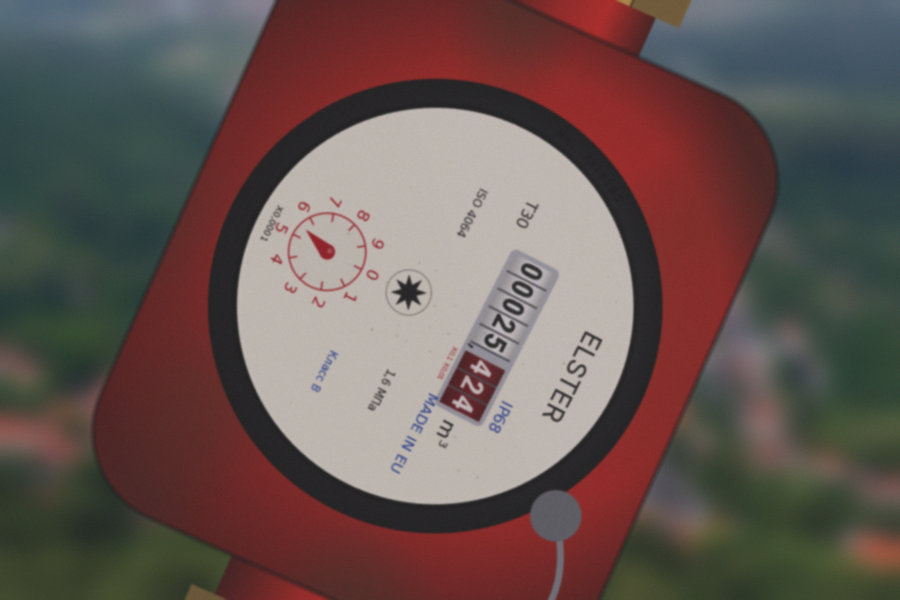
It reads 25.4245 m³
